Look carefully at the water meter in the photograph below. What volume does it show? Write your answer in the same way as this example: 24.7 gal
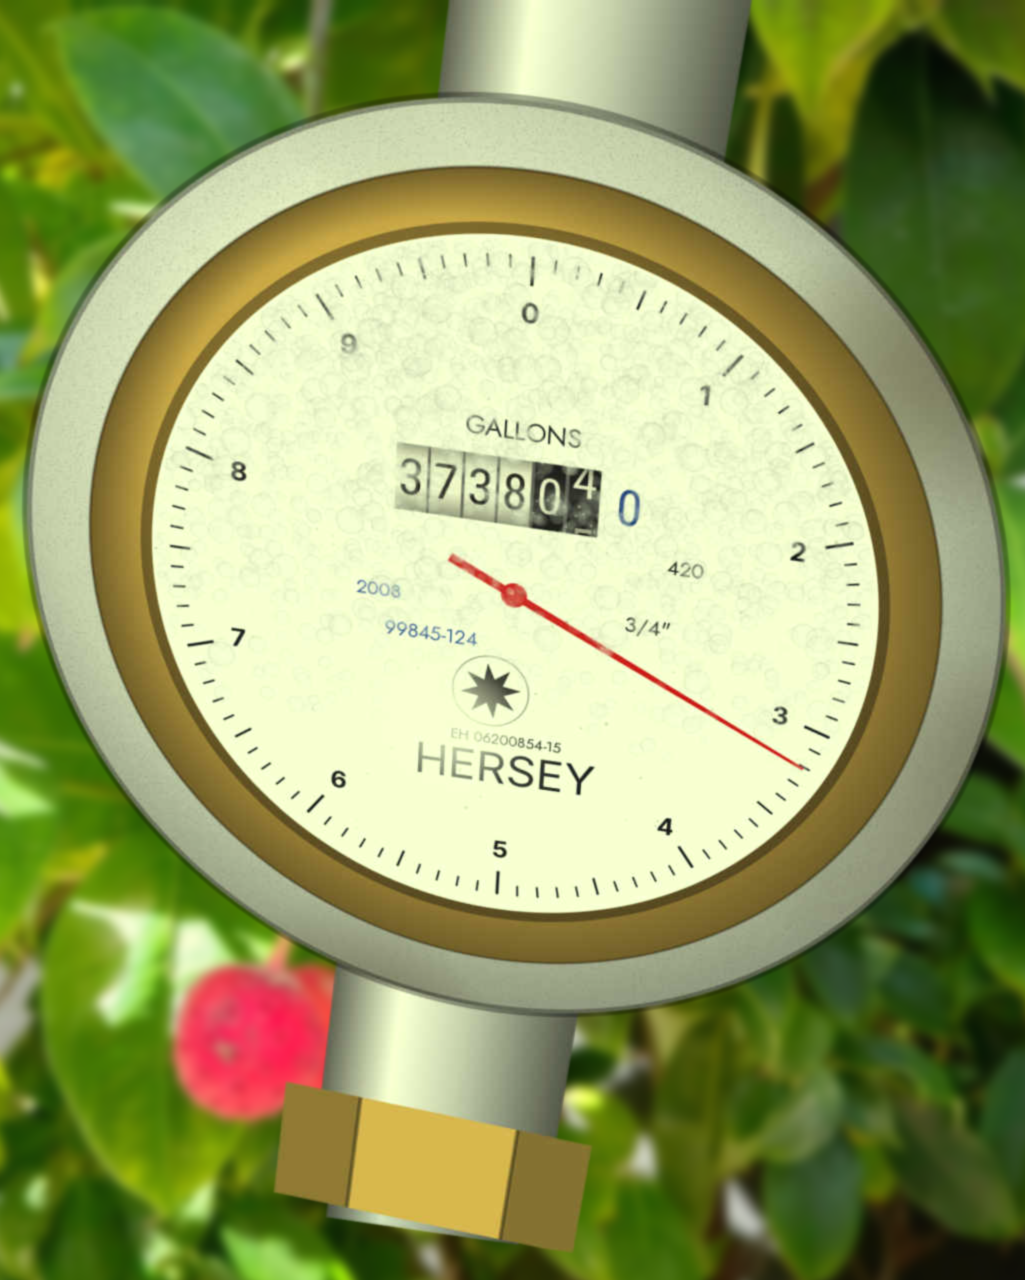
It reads 3738043.2 gal
